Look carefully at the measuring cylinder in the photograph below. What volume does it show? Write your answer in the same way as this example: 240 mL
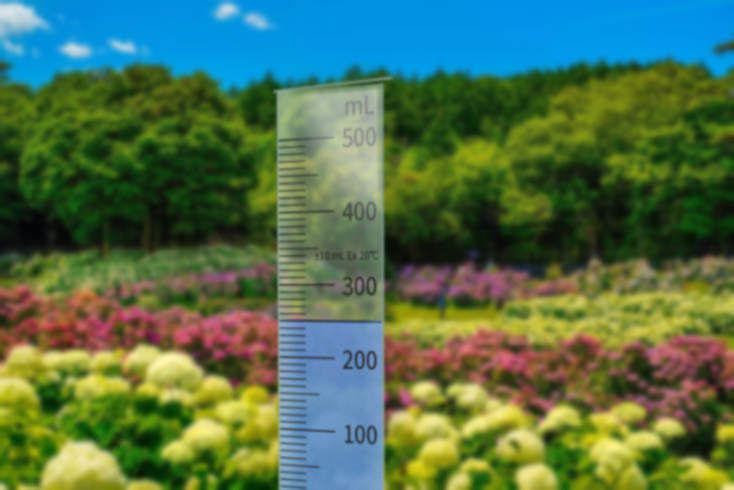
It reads 250 mL
